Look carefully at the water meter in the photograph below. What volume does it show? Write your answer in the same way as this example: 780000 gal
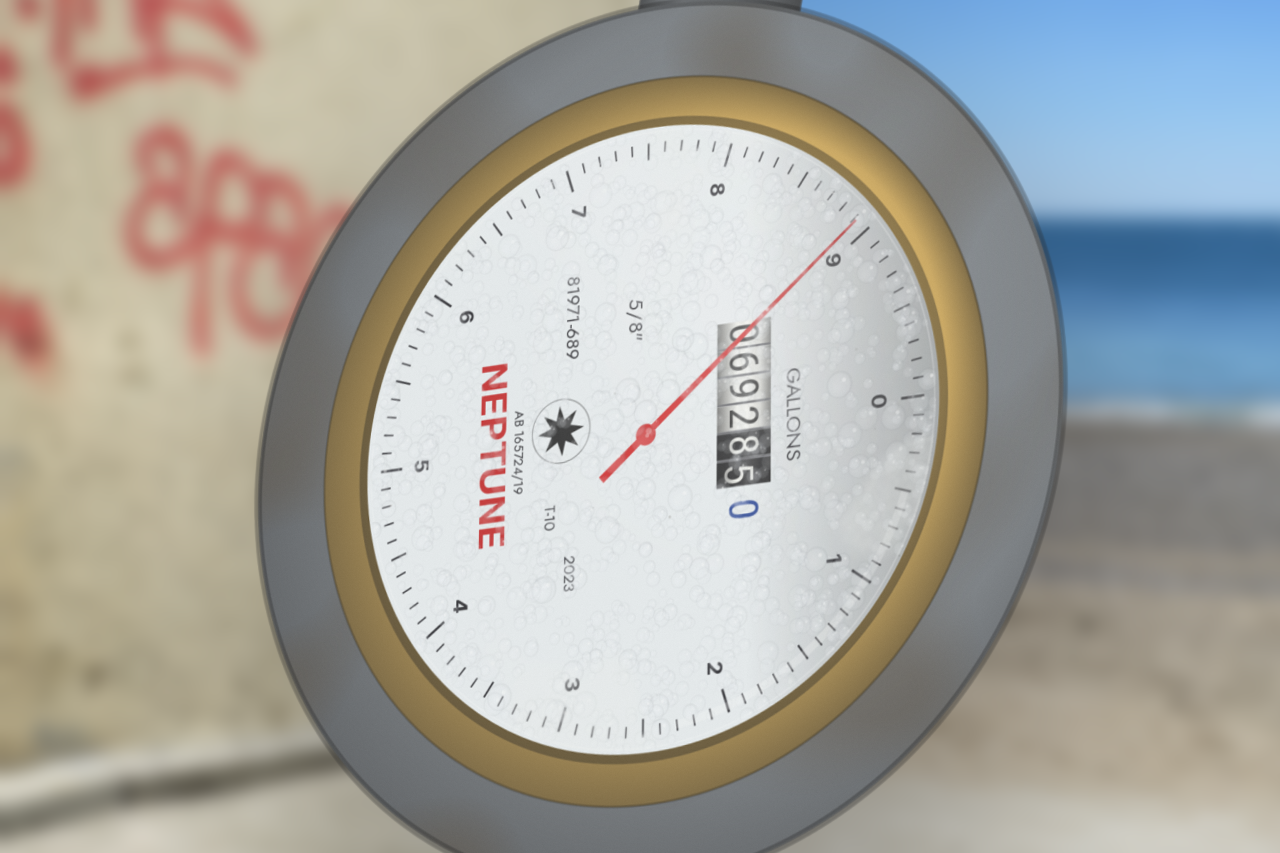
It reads 692848.9 gal
